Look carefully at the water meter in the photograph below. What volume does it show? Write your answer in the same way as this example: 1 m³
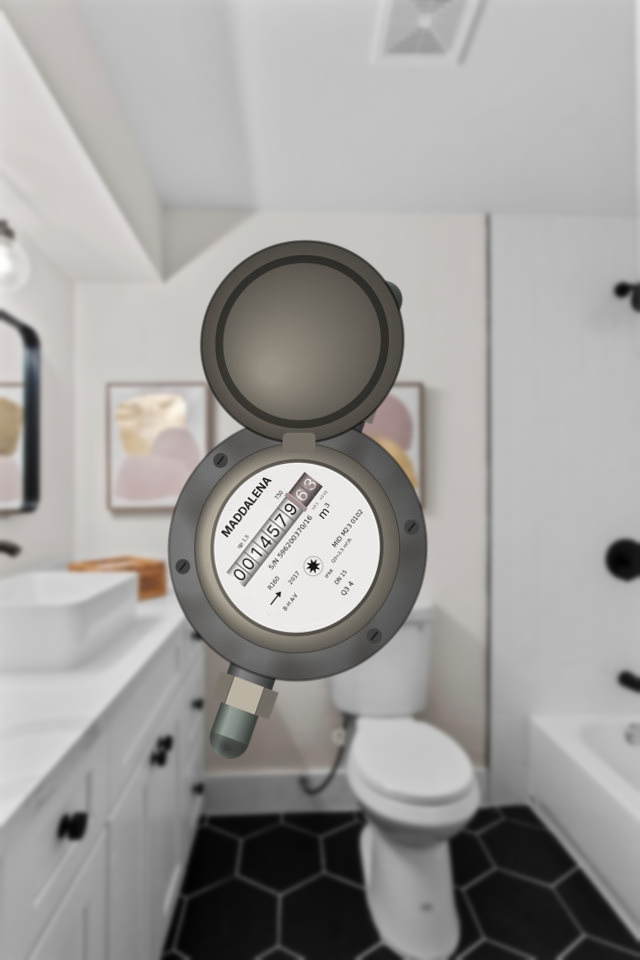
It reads 14579.63 m³
